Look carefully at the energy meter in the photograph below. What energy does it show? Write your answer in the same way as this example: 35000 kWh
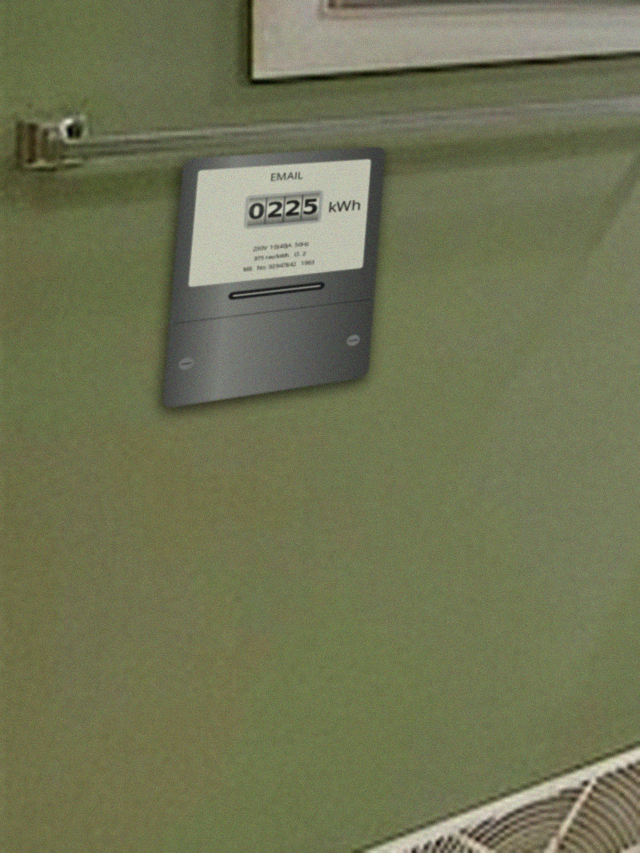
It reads 225 kWh
